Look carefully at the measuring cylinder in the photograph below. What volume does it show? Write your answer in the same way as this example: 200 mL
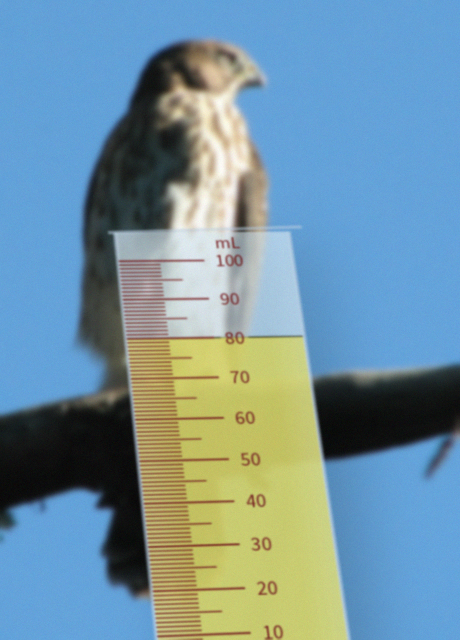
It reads 80 mL
